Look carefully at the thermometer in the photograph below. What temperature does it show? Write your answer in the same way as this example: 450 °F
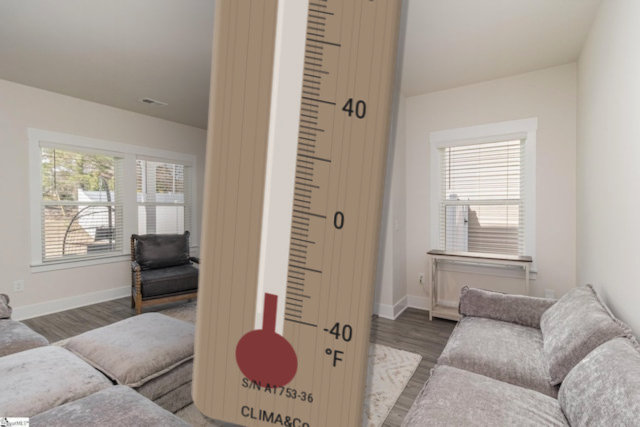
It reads -32 °F
